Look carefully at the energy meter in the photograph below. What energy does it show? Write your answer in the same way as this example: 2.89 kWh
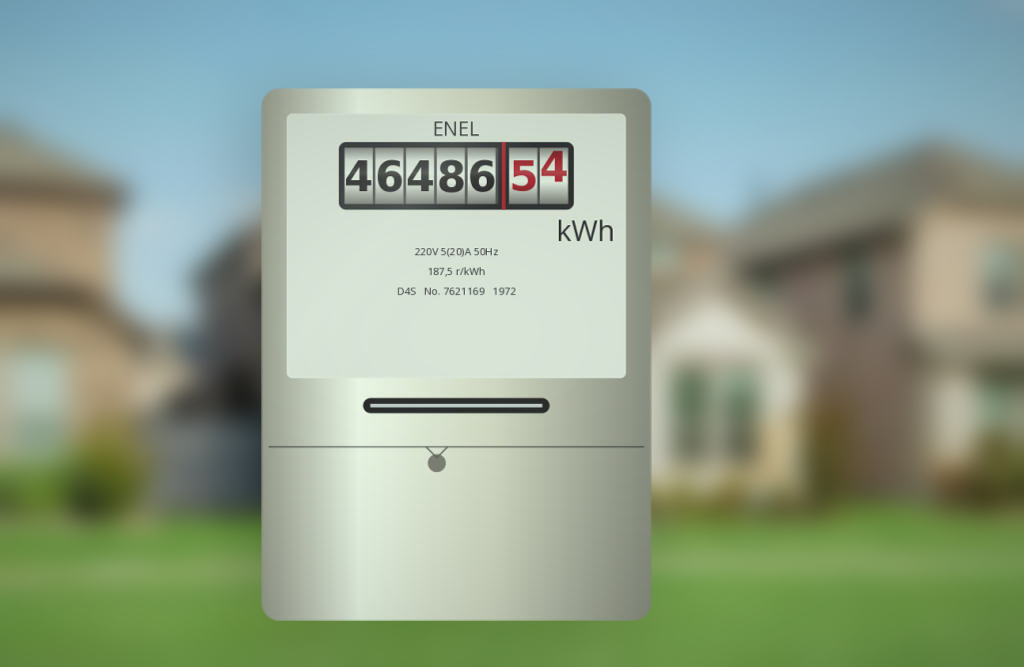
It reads 46486.54 kWh
